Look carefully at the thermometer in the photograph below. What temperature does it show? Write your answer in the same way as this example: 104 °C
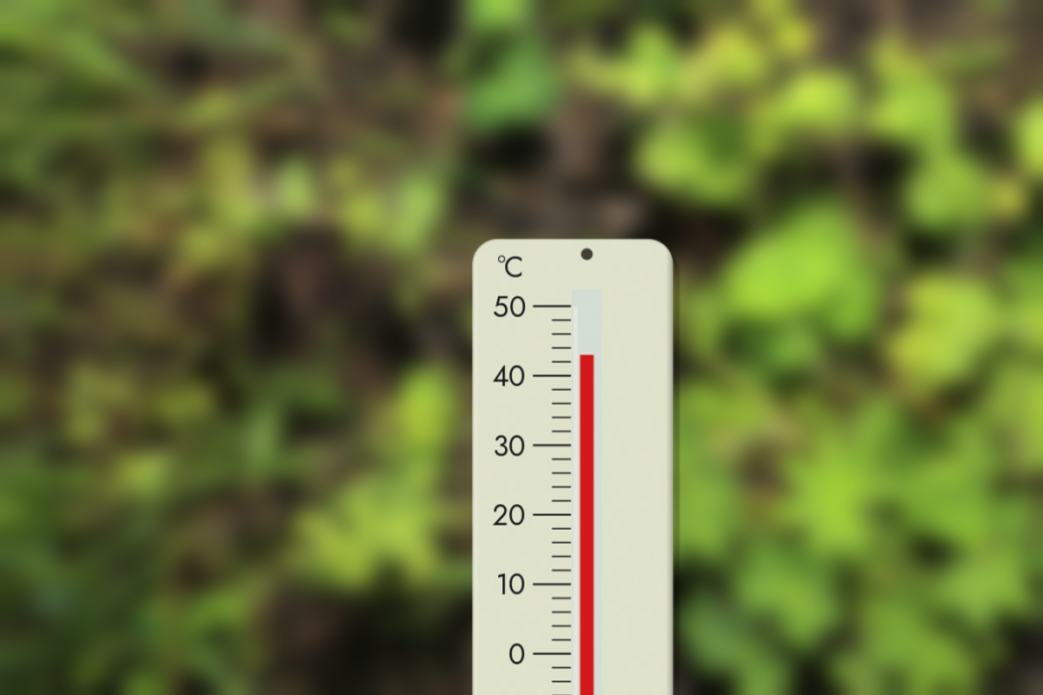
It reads 43 °C
